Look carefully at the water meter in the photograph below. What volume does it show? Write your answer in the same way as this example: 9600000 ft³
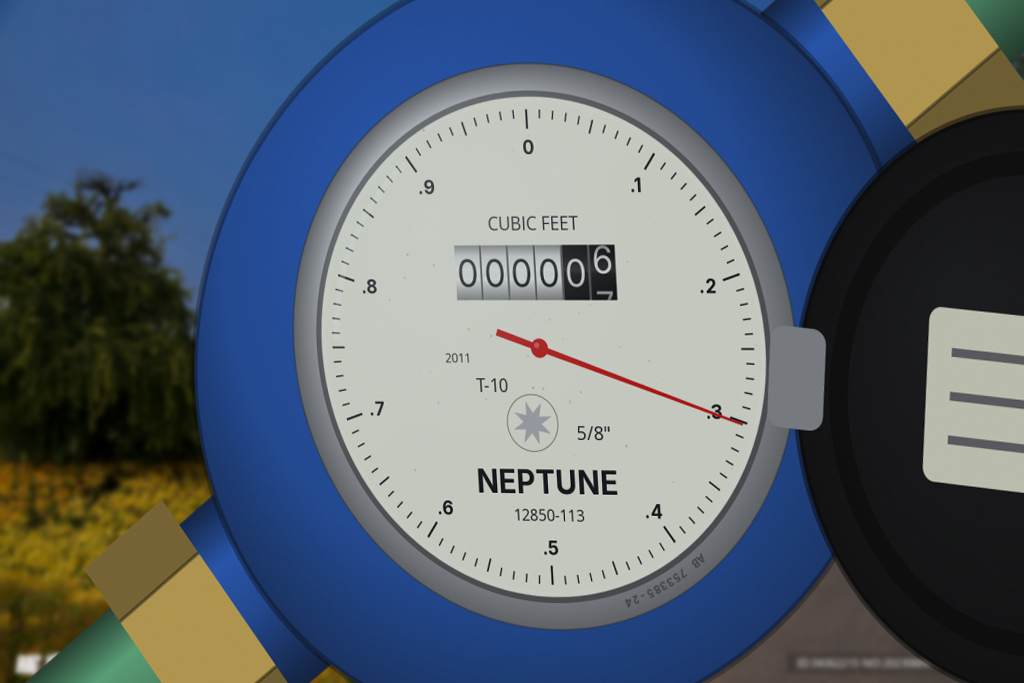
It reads 6.30 ft³
